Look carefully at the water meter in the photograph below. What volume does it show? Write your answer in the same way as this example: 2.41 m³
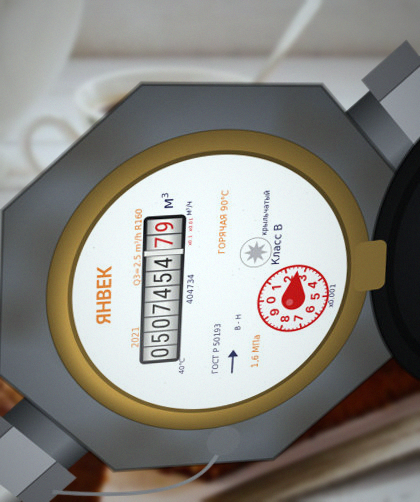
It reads 507454.792 m³
